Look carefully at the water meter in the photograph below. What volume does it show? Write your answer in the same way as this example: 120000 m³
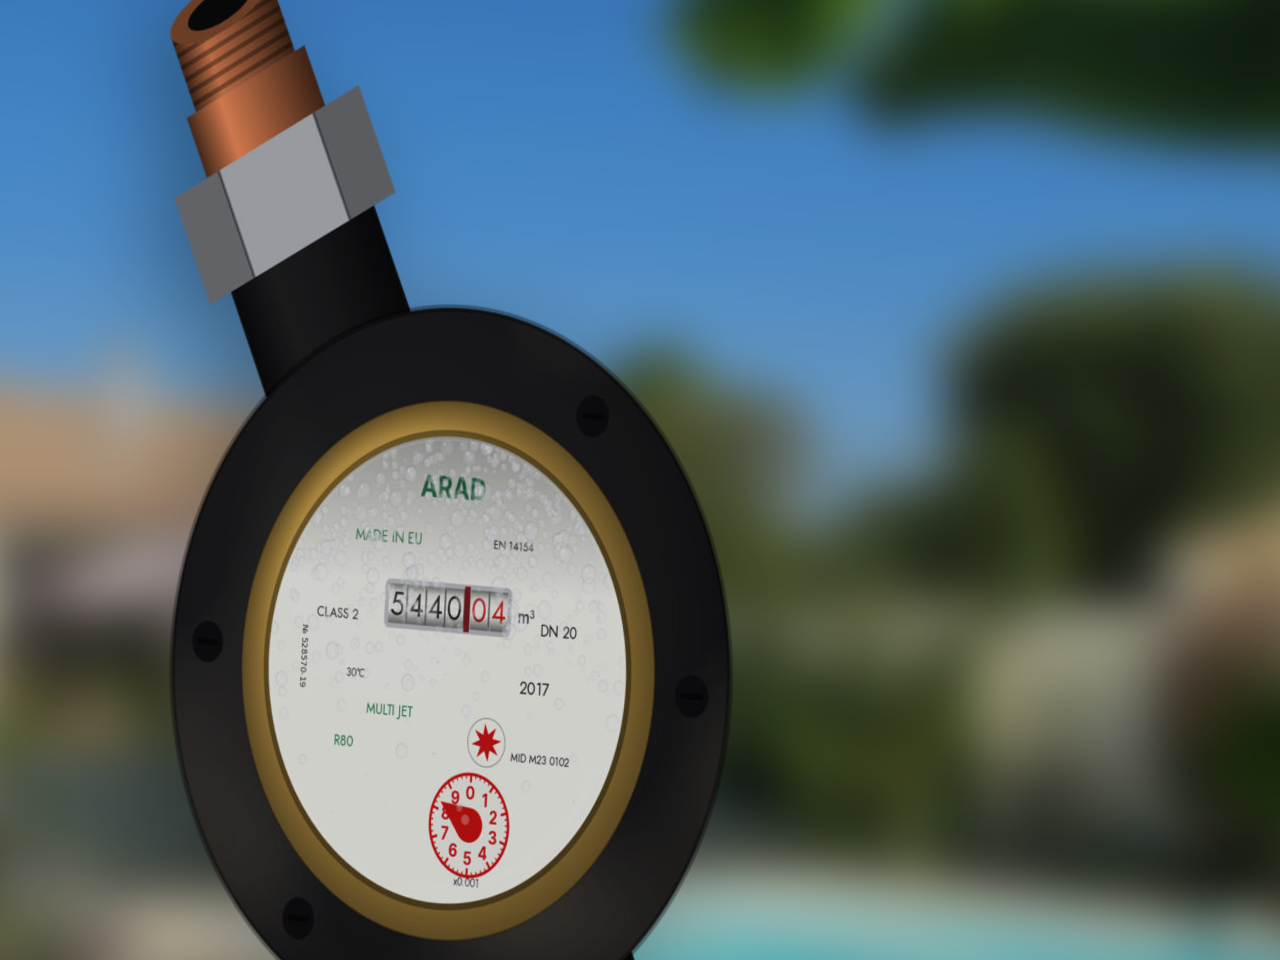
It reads 5440.048 m³
